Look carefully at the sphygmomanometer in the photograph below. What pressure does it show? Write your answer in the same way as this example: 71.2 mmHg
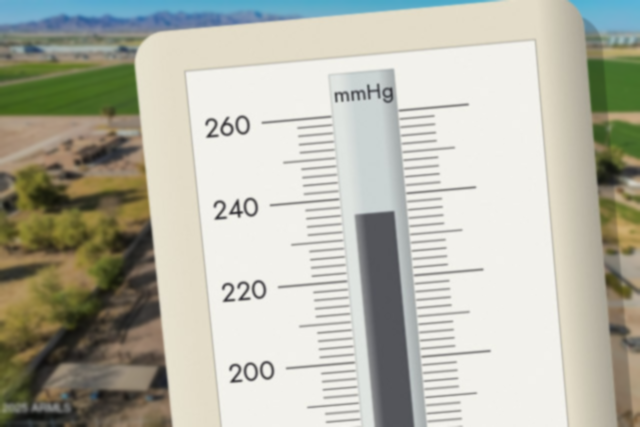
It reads 236 mmHg
